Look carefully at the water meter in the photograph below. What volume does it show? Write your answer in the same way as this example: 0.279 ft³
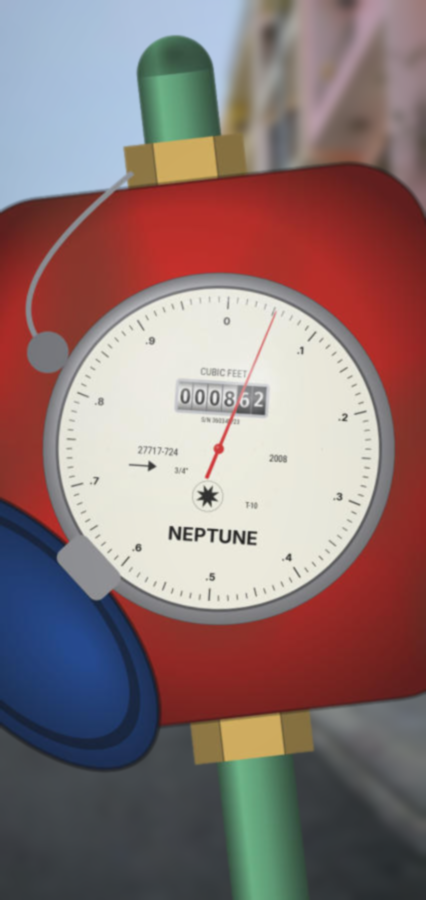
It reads 862.05 ft³
